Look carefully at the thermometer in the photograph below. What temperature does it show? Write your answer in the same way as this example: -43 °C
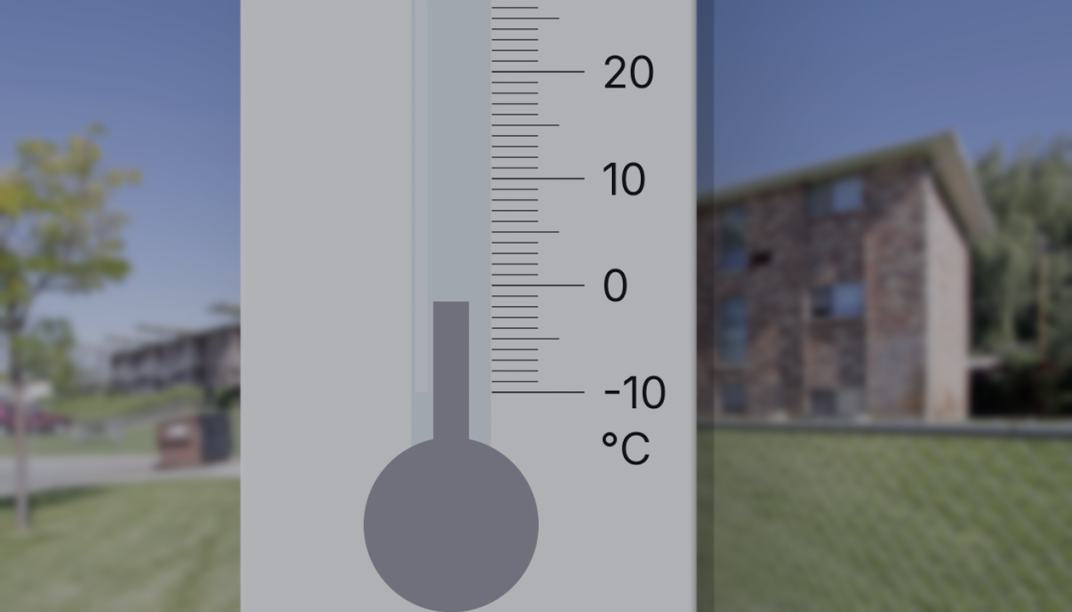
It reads -1.5 °C
